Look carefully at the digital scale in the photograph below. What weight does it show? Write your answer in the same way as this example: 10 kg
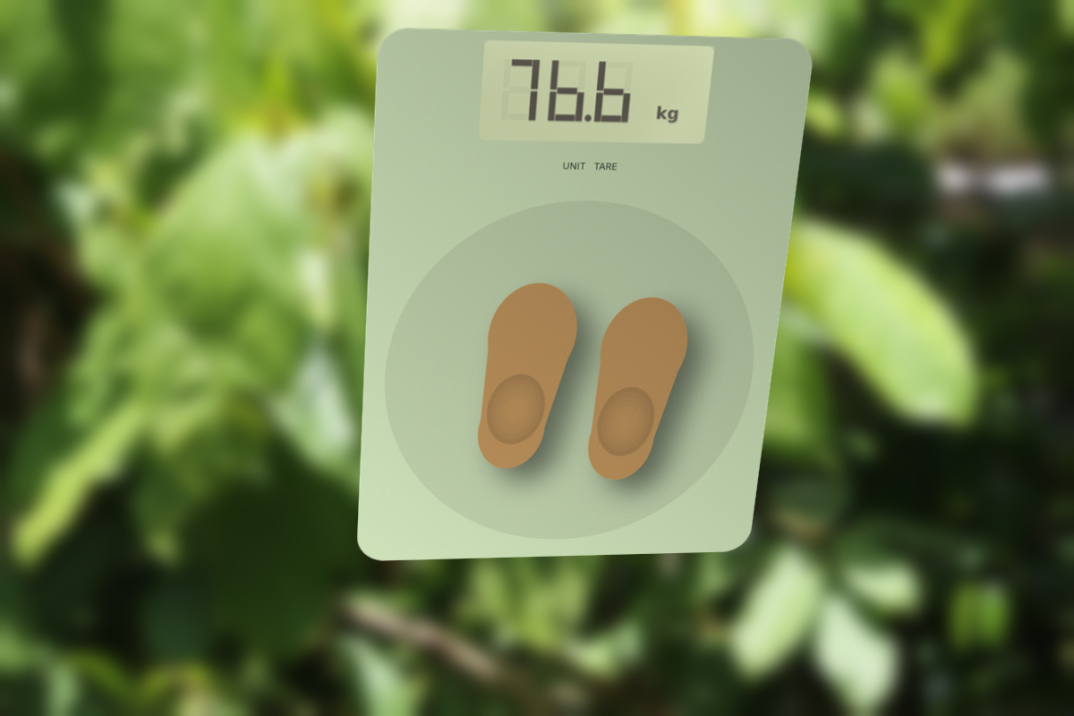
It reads 76.6 kg
